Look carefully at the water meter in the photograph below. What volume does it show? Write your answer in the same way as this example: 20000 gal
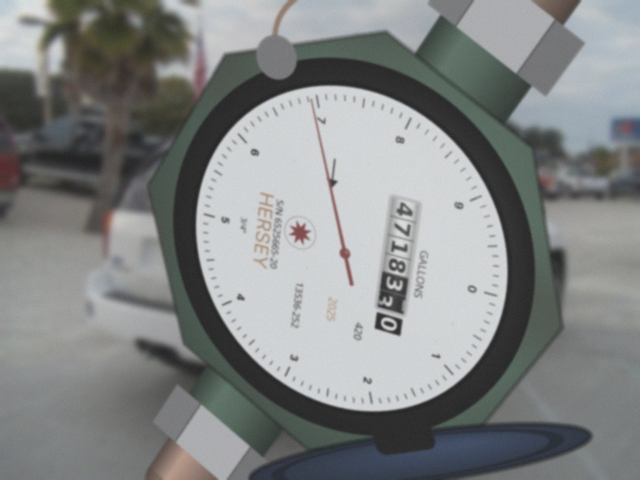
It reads 4718326.9 gal
